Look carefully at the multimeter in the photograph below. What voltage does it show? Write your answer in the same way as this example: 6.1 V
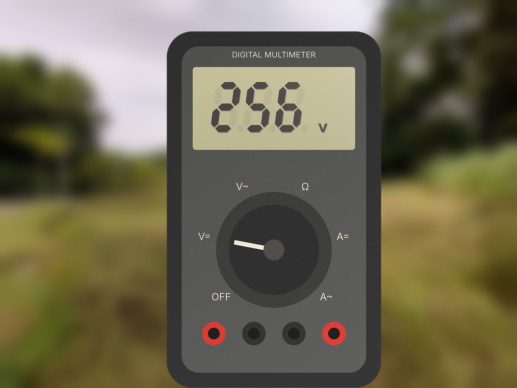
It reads 256 V
